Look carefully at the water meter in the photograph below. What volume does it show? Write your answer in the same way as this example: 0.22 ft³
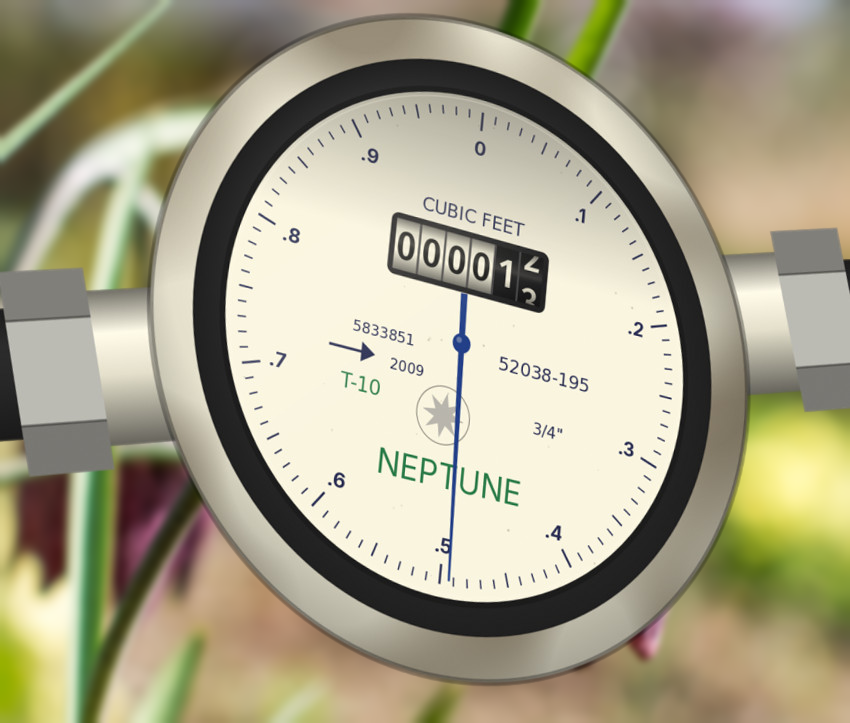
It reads 12.49 ft³
